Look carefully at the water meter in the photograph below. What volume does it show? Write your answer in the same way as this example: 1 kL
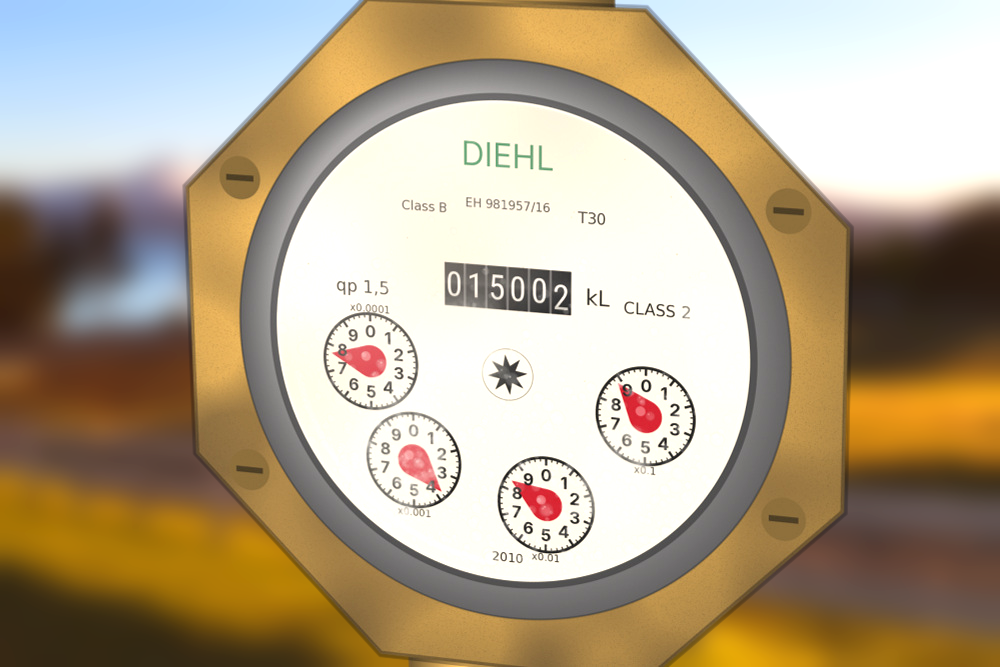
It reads 15001.8837 kL
